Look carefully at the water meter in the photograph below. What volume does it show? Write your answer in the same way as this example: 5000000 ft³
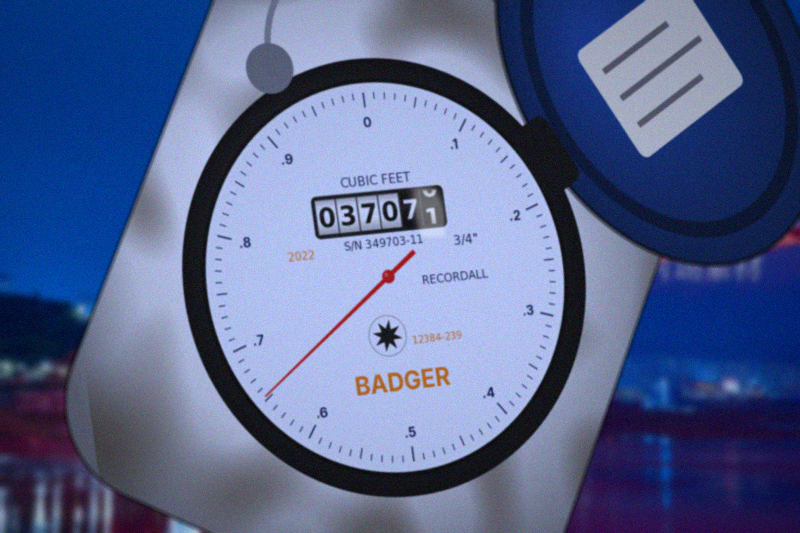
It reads 37070.65 ft³
